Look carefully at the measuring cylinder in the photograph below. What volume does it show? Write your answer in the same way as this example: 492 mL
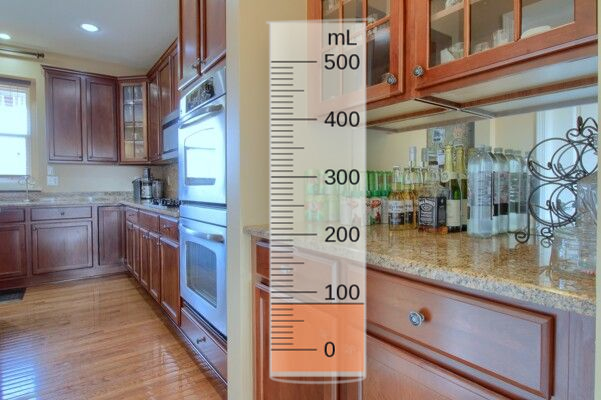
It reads 80 mL
